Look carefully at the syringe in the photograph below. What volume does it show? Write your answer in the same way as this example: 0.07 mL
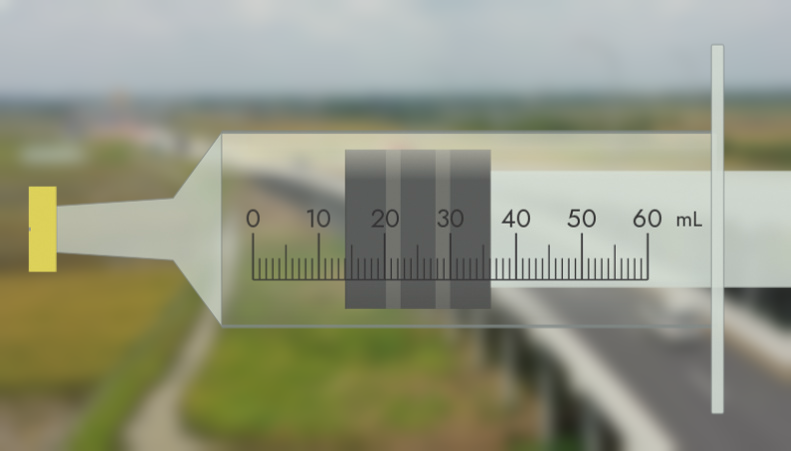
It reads 14 mL
